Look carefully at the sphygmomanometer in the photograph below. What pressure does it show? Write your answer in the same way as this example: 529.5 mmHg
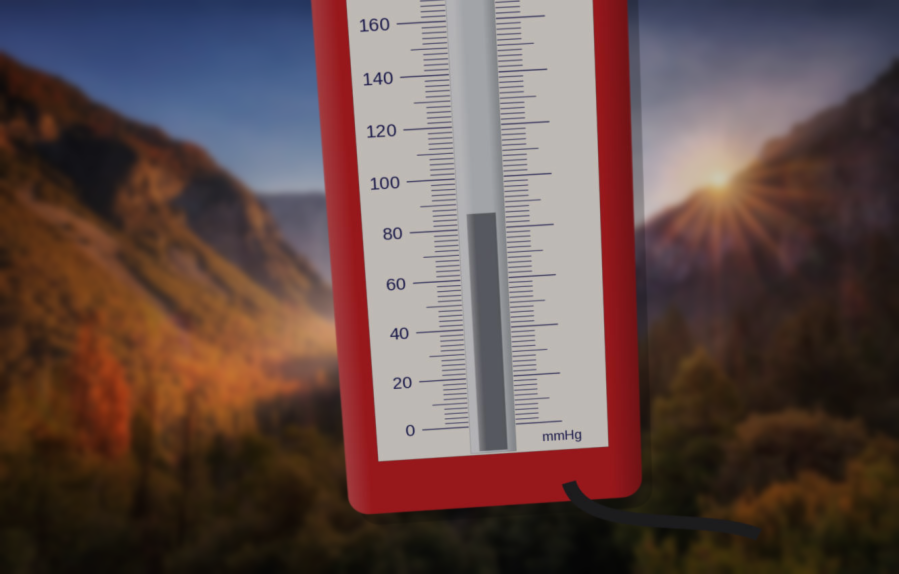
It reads 86 mmHg
